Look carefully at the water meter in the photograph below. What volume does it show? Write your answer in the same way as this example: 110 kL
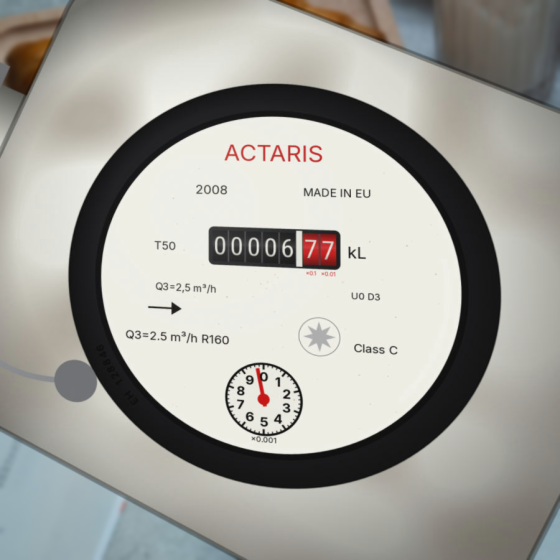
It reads 6.769 kL
